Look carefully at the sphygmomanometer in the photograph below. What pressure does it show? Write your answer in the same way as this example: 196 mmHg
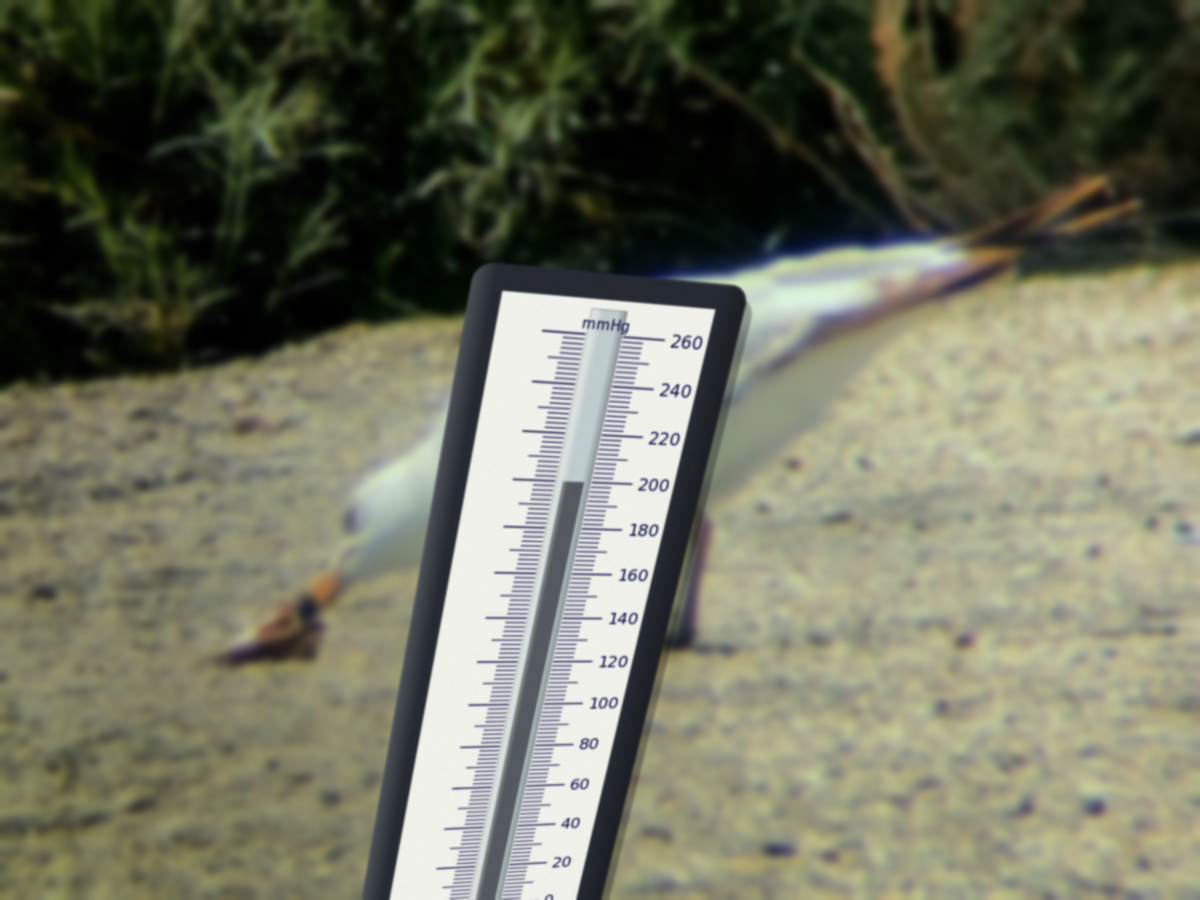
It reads 200 mmHg
